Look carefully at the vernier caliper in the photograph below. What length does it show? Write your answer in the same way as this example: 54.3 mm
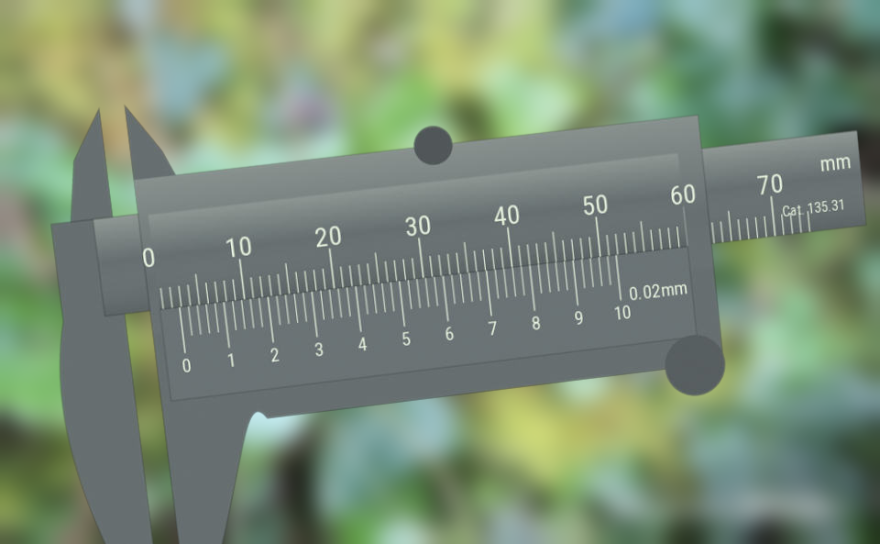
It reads 2.8 mm
